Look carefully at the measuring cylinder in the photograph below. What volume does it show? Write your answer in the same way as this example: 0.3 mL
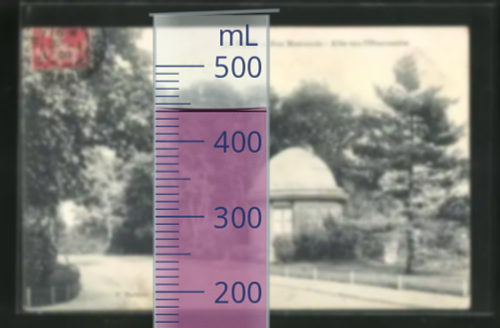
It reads 440 mL
